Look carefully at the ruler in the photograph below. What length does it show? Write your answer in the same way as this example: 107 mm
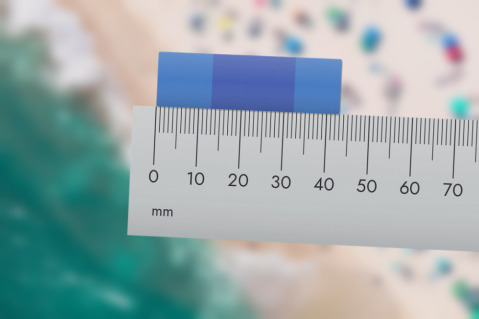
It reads 43 mm
